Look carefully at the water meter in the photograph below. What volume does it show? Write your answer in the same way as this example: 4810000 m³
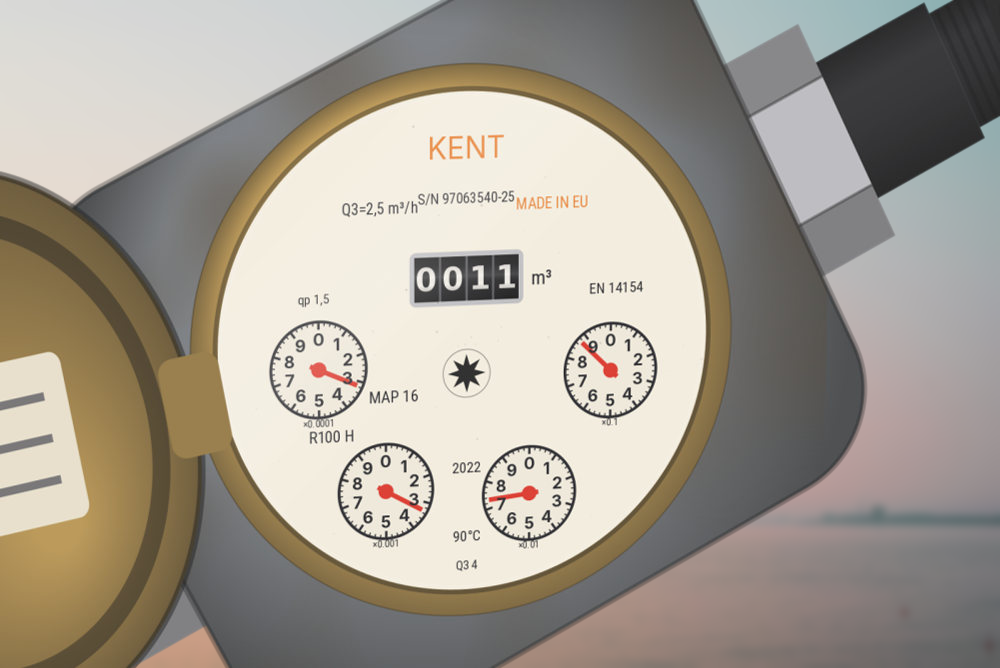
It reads 11.8733 m³
